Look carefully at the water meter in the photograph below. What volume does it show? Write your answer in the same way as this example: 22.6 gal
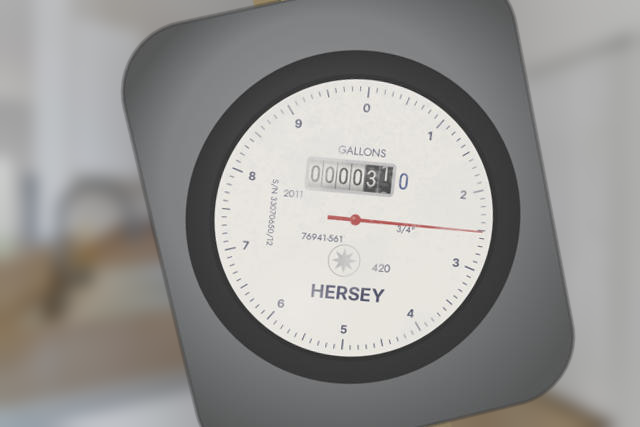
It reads 312.5 gal
